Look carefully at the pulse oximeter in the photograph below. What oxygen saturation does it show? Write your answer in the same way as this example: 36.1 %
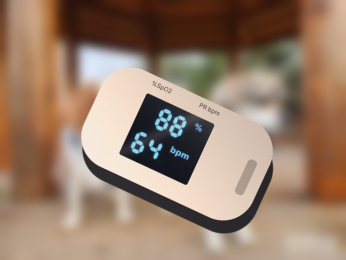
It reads 88 %
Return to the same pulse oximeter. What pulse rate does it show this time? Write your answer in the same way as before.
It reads 64 bpm
